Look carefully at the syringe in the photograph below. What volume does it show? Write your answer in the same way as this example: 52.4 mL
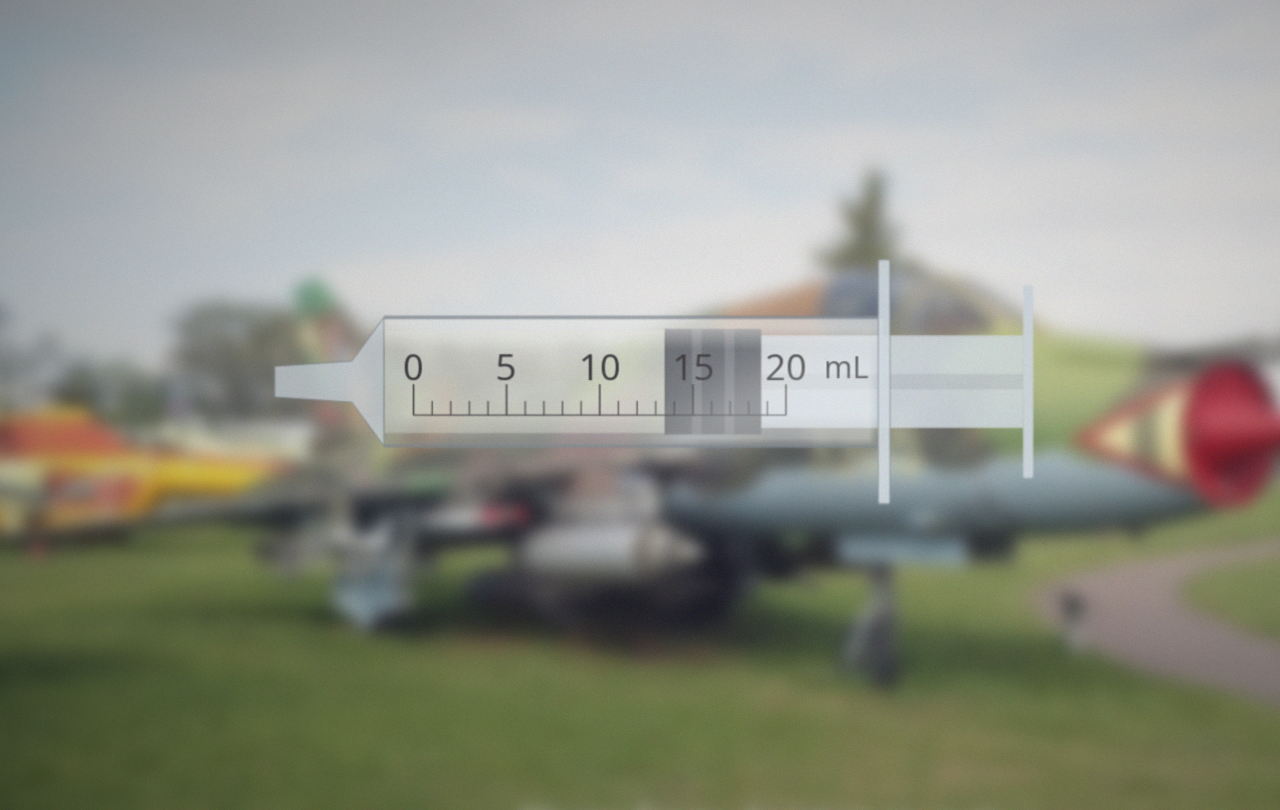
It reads 13.5 mL
